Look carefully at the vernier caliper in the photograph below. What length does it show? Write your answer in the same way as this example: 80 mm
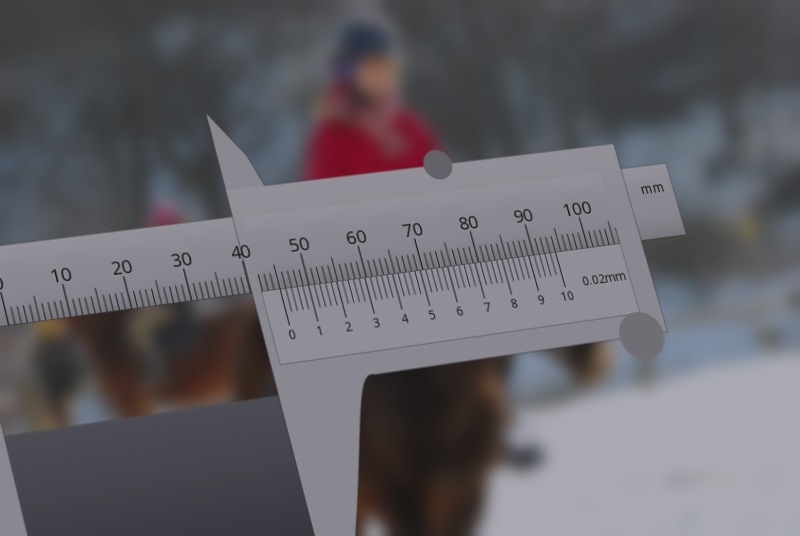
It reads 45.0 mm
